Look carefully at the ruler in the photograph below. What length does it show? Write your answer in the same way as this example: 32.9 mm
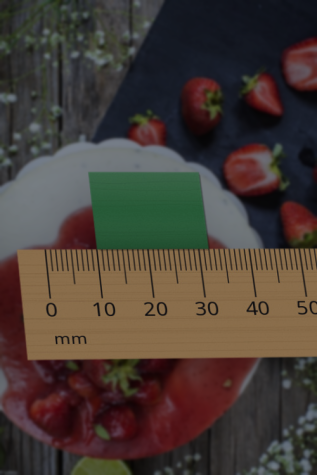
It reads 22 mm
